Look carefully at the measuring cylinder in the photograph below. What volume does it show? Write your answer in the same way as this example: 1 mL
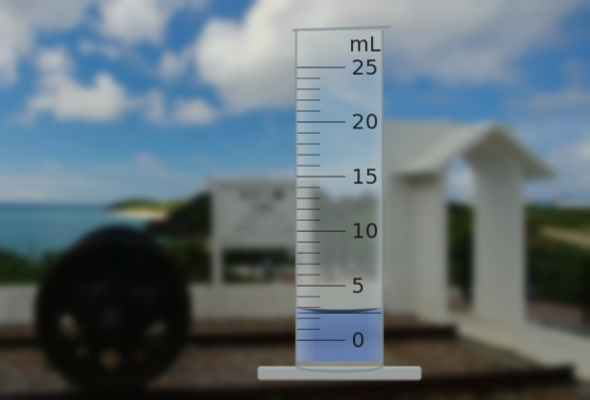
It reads 2.5 mL
